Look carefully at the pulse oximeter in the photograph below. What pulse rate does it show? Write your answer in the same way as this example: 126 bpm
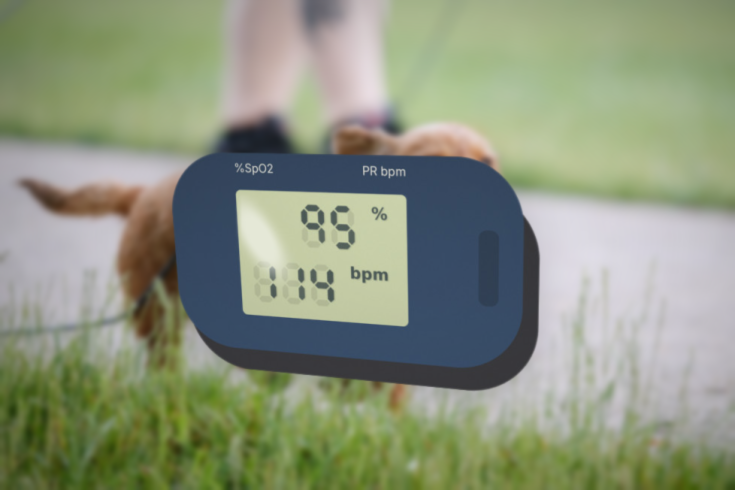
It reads 114 bpm
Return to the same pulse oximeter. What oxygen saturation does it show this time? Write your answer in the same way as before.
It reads 95 %
